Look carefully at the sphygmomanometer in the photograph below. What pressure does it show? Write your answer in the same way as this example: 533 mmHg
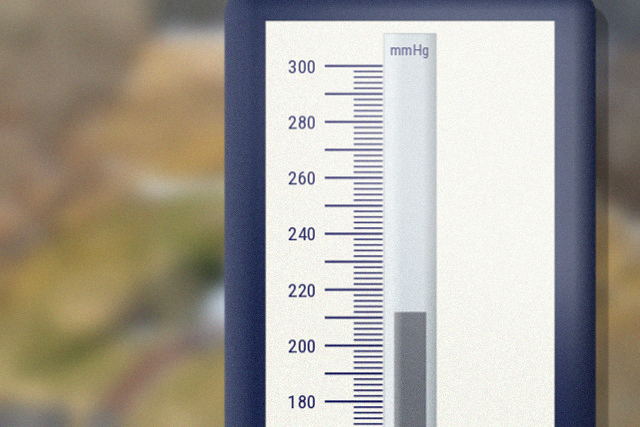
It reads 212 mmHg
